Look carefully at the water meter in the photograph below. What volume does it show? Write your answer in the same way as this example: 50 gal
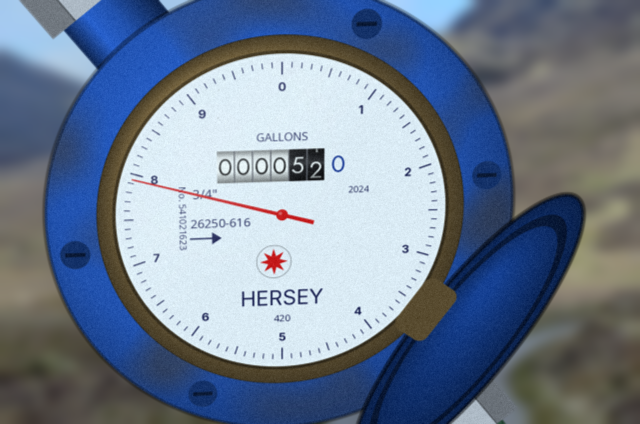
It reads 517.9 gal
